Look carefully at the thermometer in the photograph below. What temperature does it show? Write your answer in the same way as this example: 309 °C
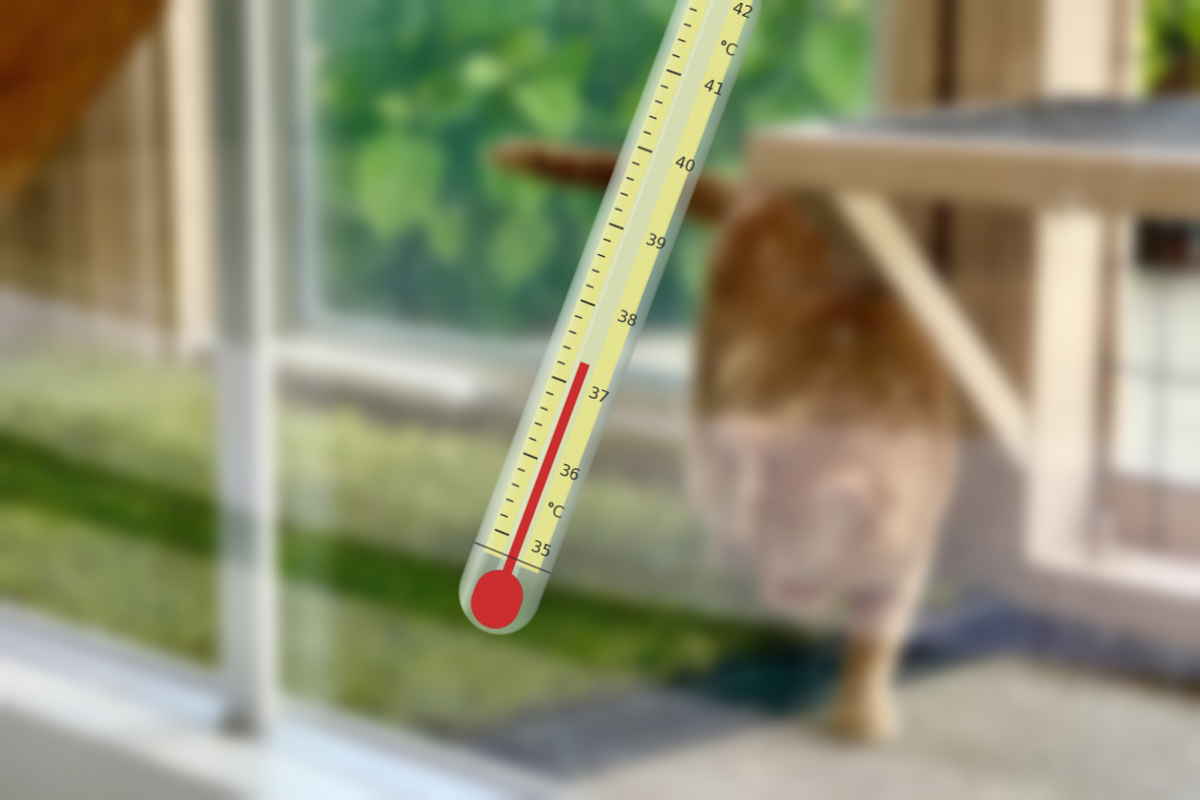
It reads 37.3 °C
